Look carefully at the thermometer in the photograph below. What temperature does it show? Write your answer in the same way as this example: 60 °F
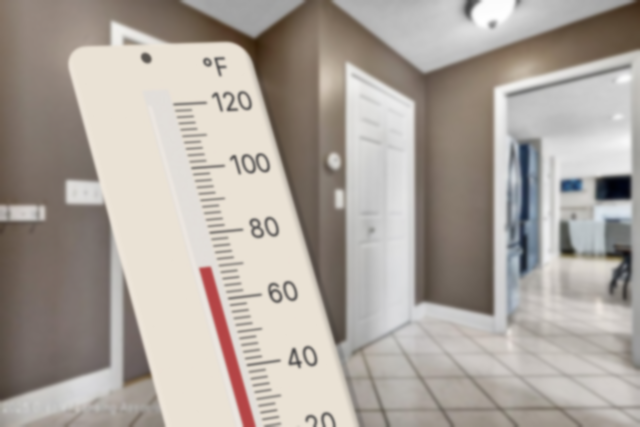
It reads 70 °F
